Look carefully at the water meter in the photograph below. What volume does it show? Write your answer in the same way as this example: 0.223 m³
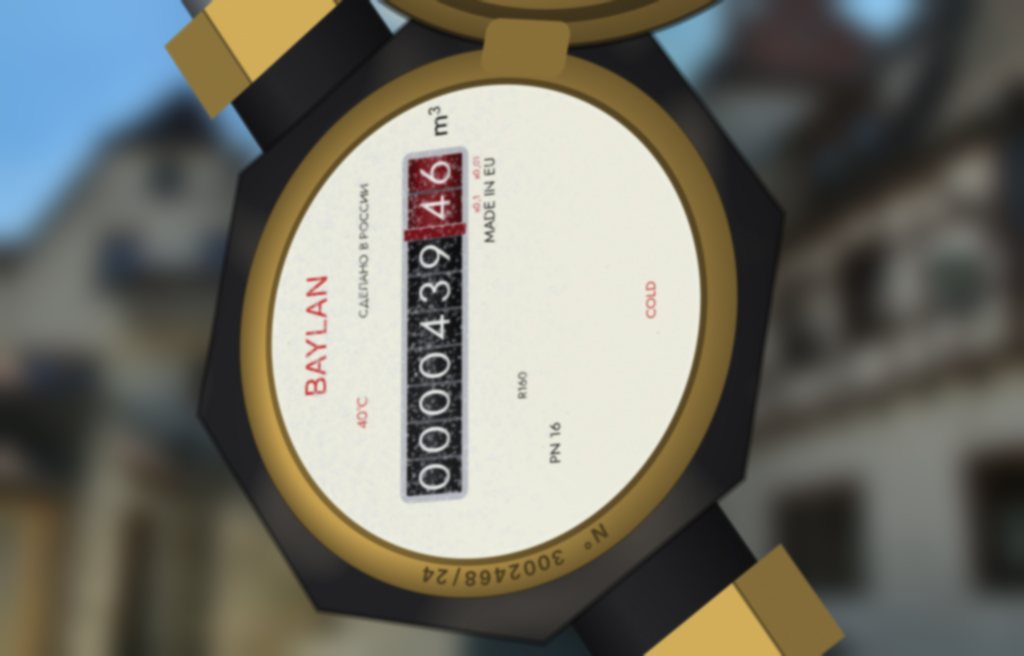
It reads 439.46 m³
